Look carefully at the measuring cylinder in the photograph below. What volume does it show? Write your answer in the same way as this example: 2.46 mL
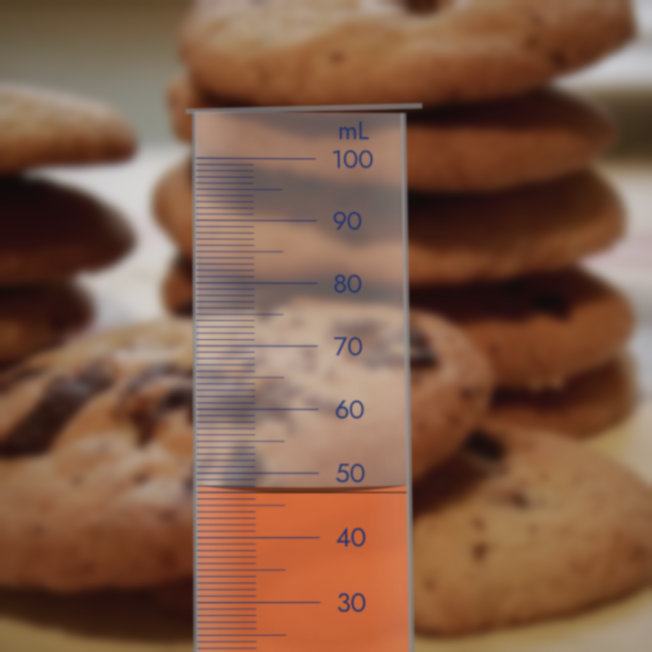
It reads 47 mL
